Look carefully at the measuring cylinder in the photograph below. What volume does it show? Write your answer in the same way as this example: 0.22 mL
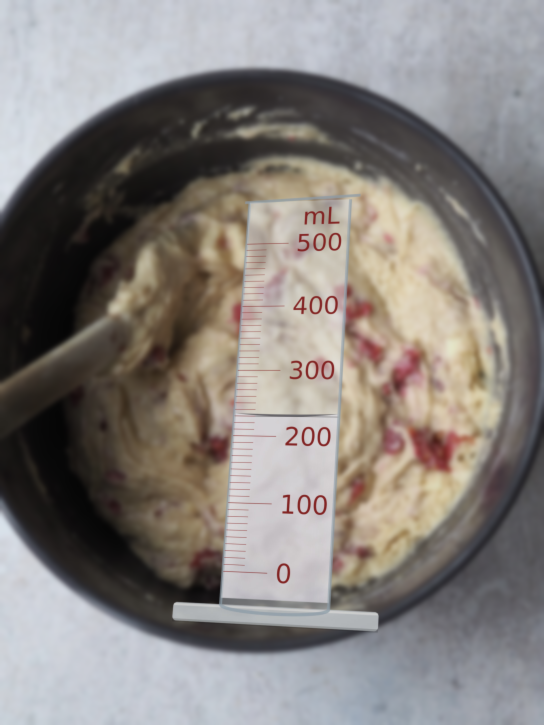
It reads 230 mL
